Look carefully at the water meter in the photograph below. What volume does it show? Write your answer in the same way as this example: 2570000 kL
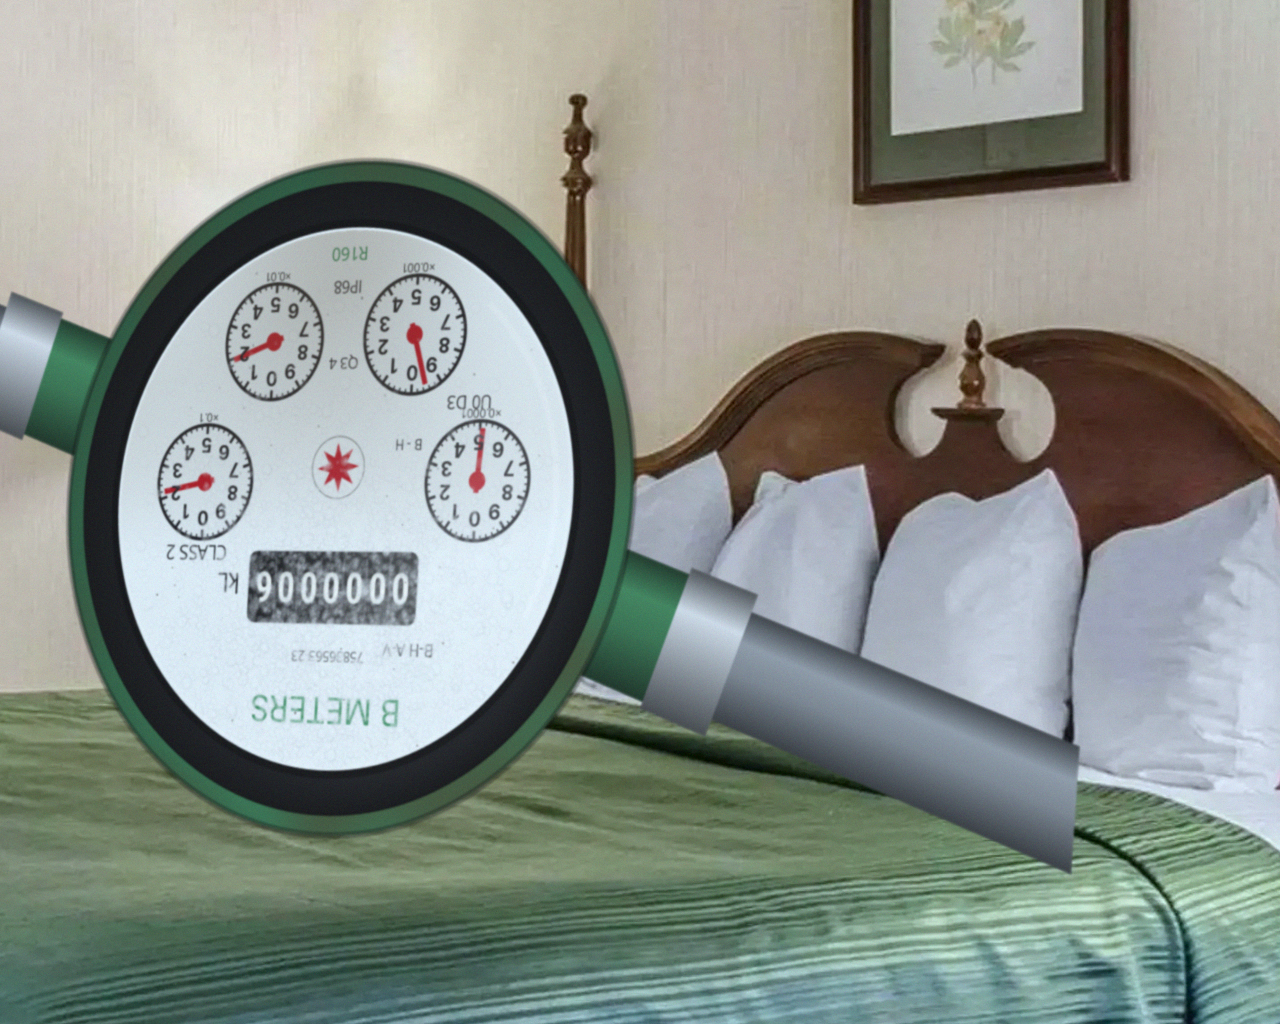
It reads 6.2195 kL
